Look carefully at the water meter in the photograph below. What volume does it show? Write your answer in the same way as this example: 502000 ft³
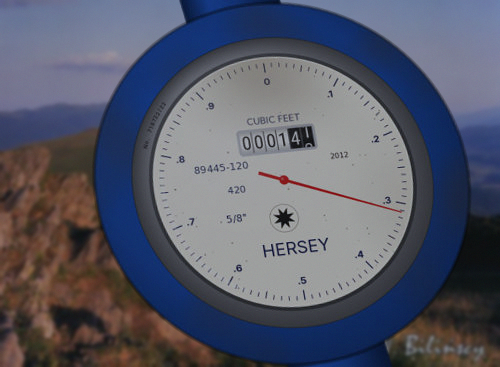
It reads 141.31 ft³
